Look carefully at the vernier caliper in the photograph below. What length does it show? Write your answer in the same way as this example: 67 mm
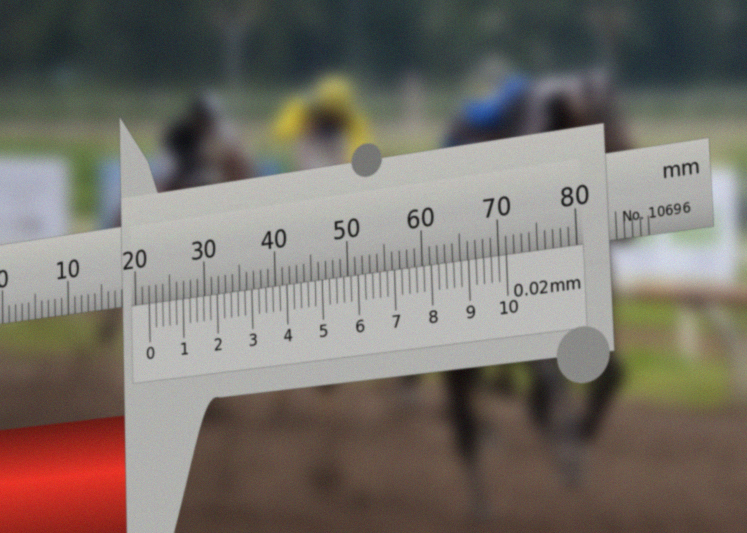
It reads 22.0 mm
